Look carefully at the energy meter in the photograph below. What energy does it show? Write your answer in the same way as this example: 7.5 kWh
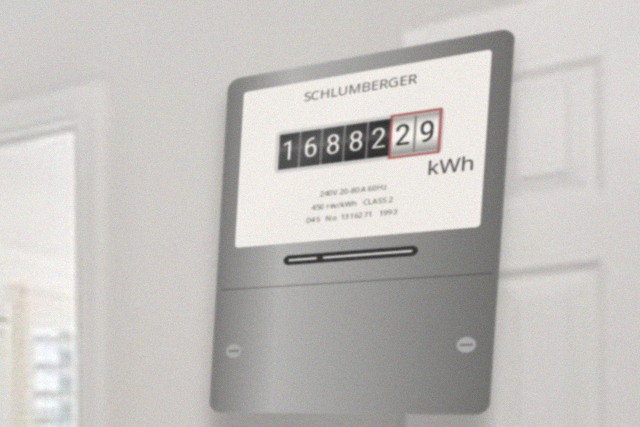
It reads 16882.29 kWh
